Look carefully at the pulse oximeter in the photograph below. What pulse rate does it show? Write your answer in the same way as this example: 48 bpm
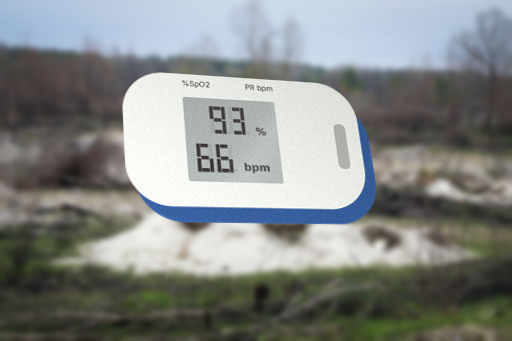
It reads 66 bpm
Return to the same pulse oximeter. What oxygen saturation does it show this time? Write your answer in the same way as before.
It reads 93 %
